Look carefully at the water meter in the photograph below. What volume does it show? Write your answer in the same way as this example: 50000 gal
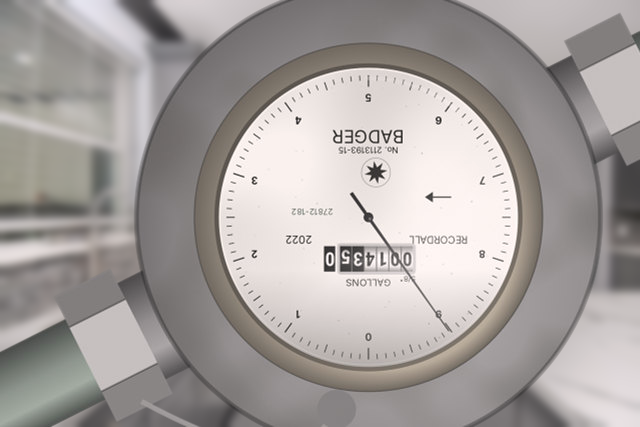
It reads 14349.0 gal
